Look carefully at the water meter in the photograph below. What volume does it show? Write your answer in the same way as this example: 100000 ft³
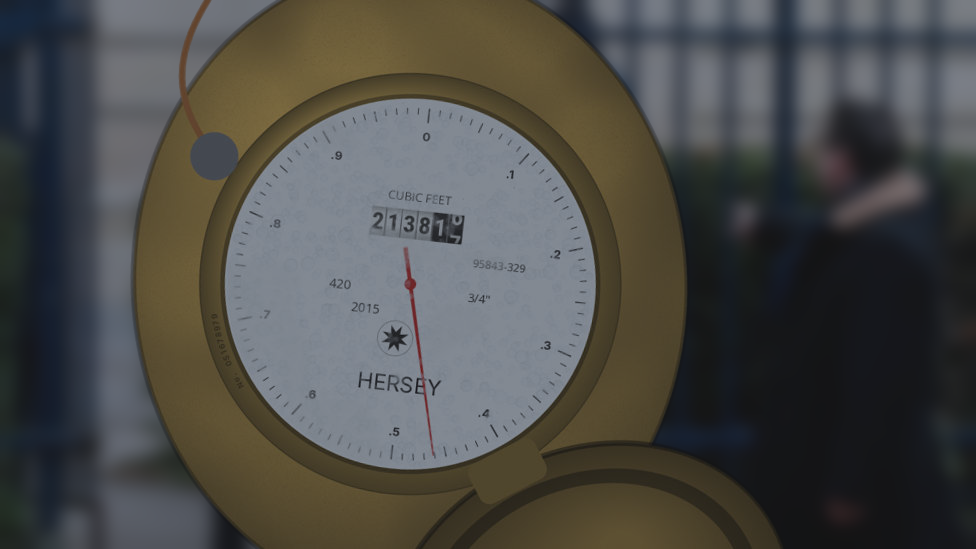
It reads 213816.46 ft³
